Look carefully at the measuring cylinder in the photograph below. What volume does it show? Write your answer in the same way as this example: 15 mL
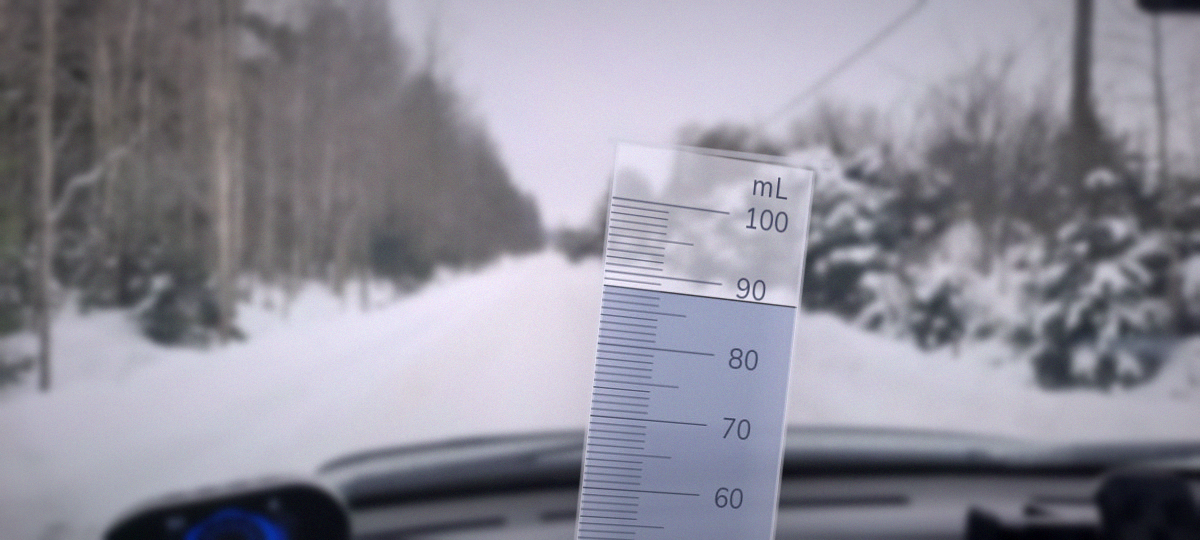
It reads 88 mL
